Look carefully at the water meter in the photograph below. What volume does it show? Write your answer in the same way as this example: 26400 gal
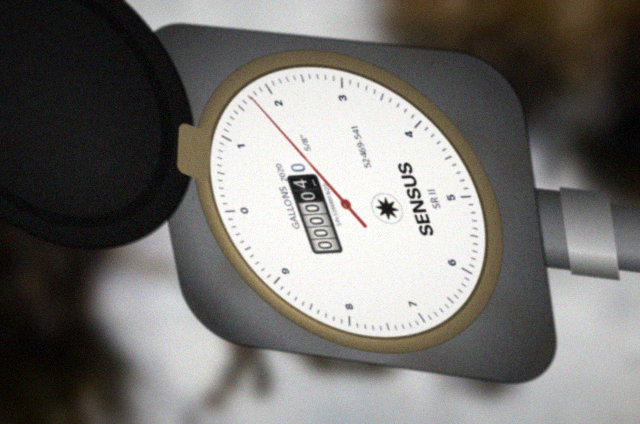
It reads 41.7 gal
